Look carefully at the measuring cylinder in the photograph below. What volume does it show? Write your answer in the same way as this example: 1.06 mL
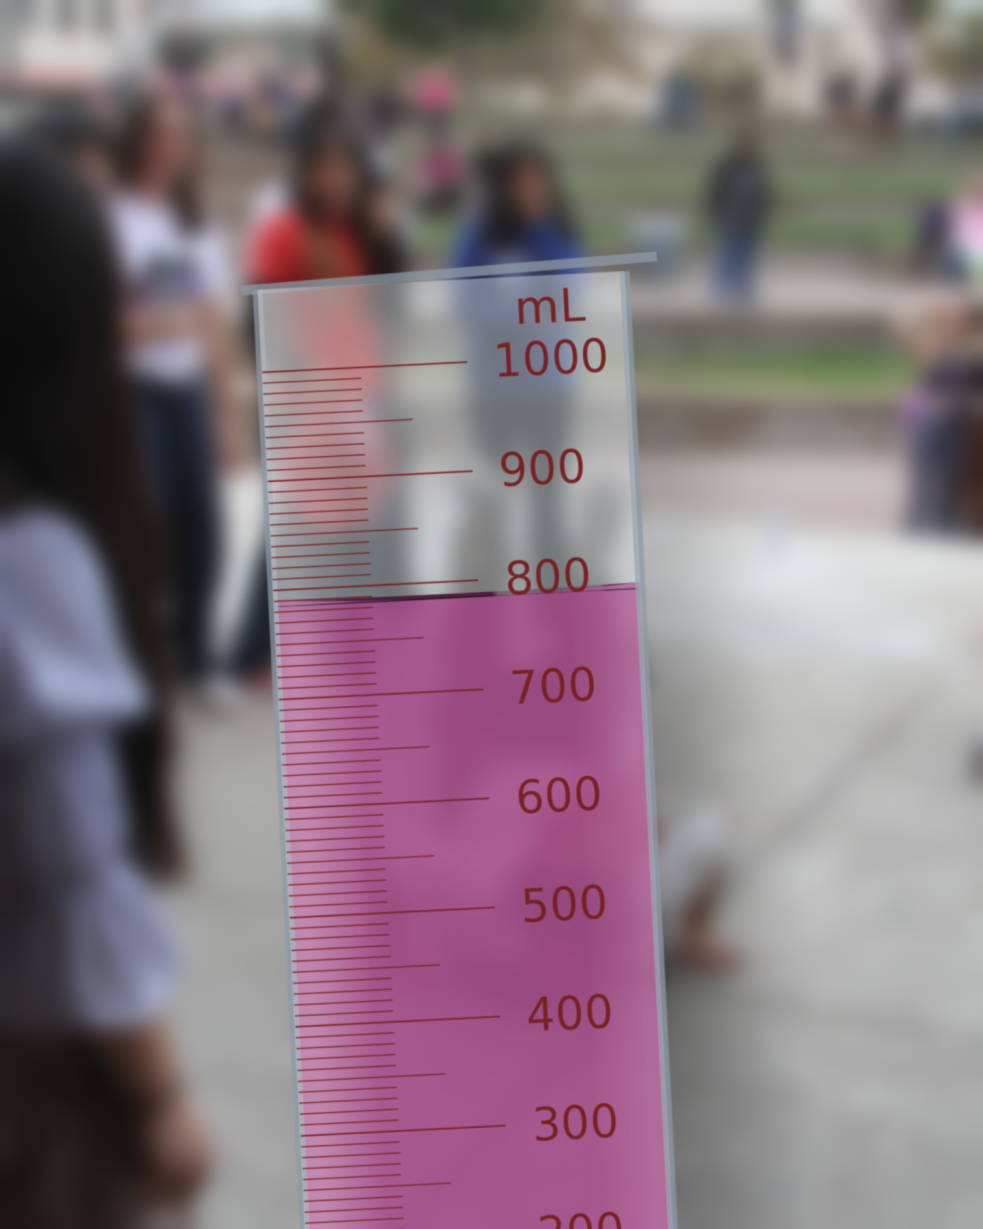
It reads 785 mL
